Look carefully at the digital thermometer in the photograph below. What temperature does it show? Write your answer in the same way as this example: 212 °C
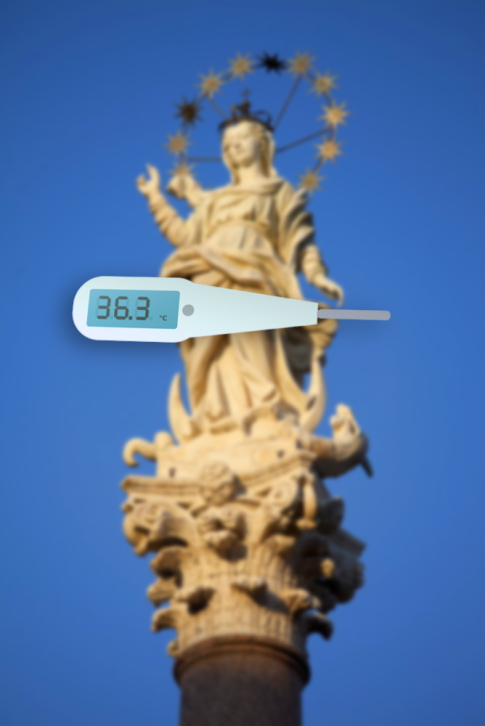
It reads 36.3 °C
